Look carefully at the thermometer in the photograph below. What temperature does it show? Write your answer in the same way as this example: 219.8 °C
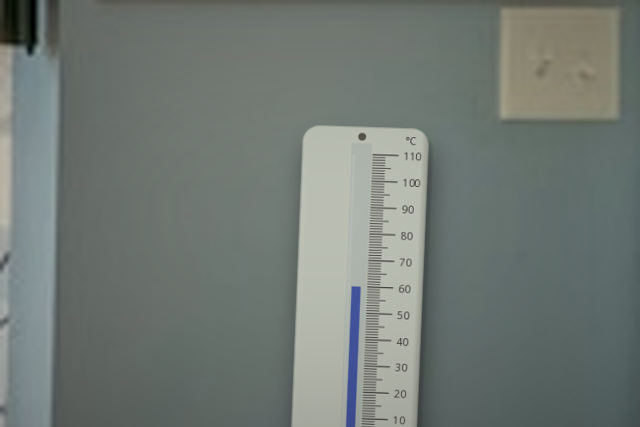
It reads 60 °C
